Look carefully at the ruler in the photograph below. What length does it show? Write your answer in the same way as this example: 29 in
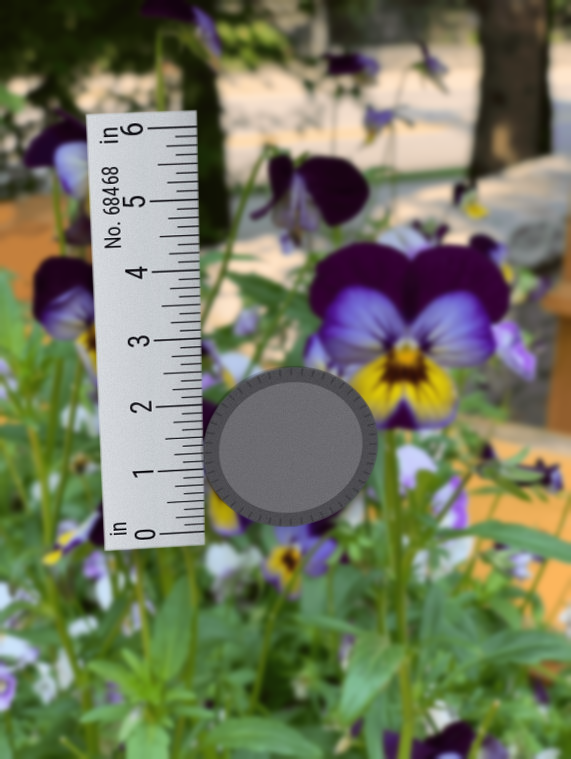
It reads 2.5 in
